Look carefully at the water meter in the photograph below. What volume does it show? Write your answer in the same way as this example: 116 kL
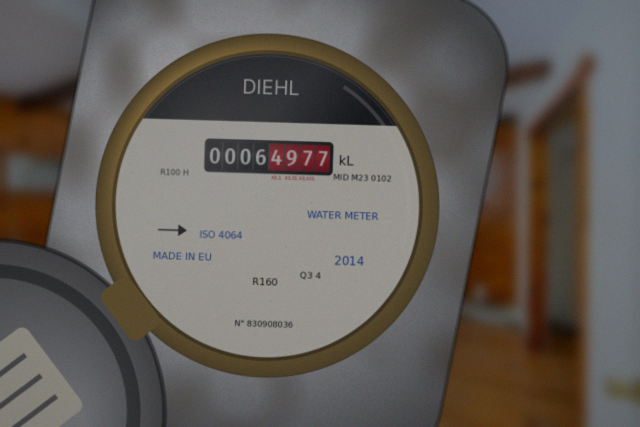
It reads 6.4977 kL
